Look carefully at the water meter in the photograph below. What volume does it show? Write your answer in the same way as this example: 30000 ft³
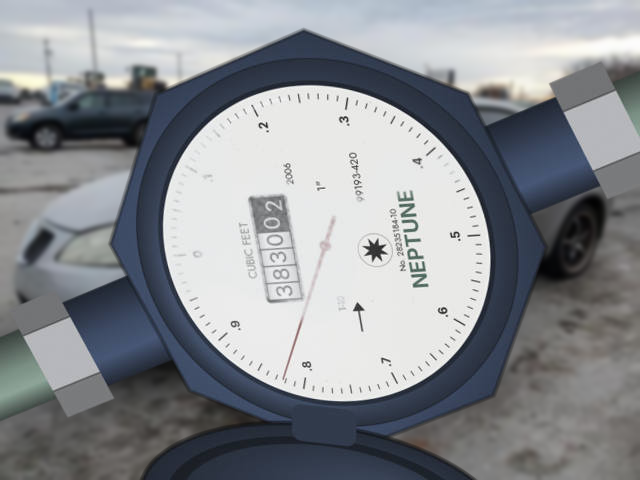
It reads 383001.82 ft³
